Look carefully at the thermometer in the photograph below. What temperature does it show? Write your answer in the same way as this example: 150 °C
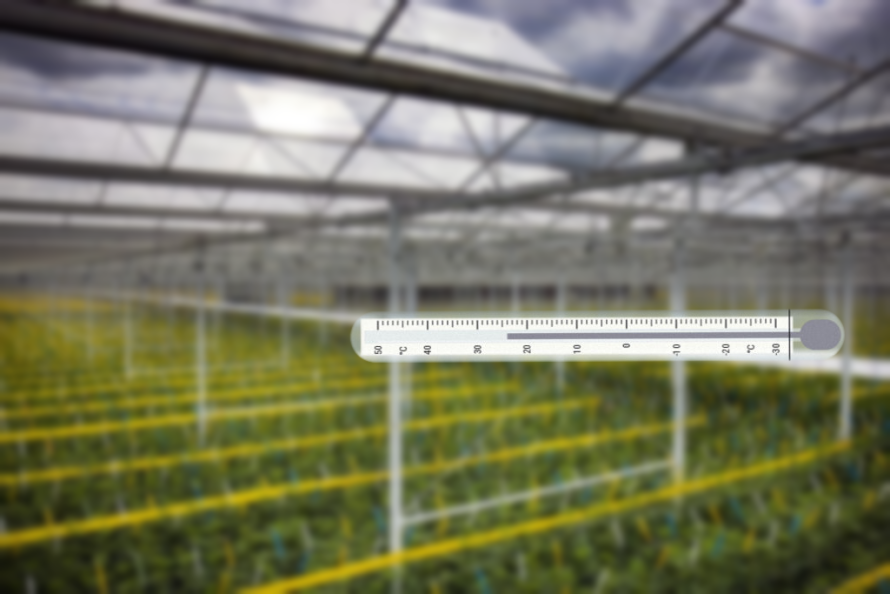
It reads 24 °C
